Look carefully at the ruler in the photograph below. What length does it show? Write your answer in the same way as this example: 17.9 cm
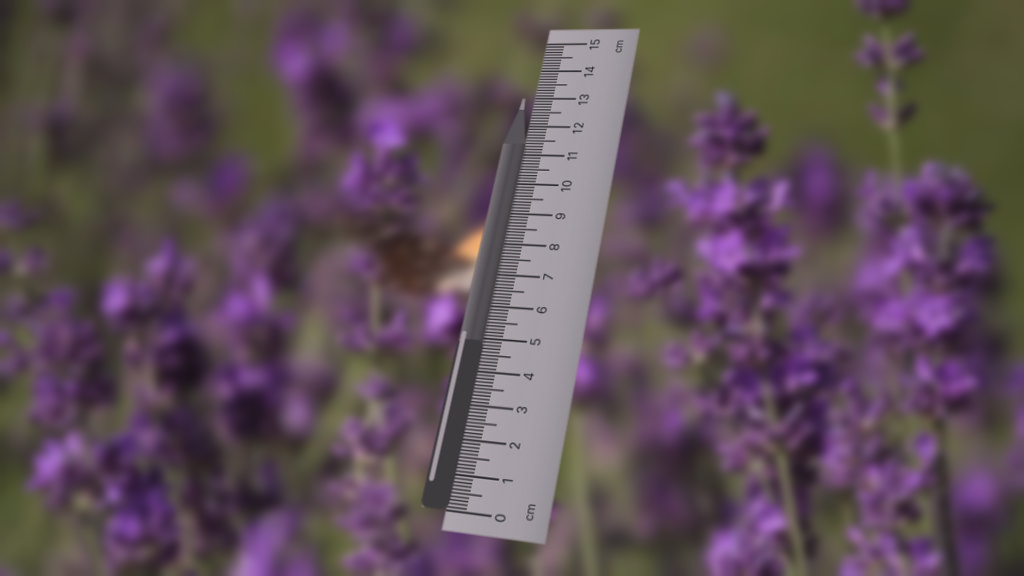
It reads 13 cm
